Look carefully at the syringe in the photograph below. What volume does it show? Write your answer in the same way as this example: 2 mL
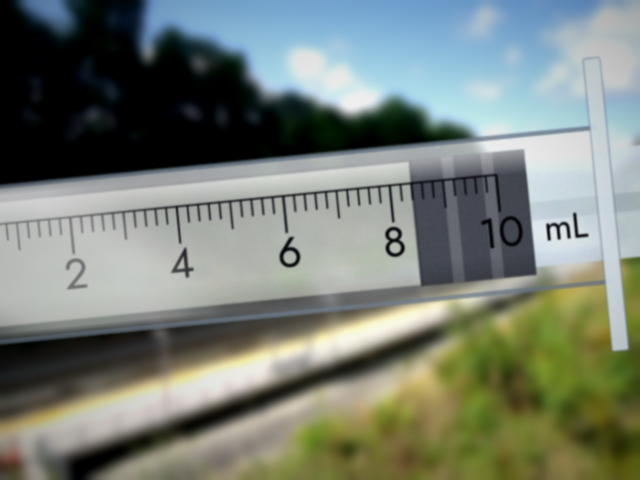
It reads 8.4 mL
